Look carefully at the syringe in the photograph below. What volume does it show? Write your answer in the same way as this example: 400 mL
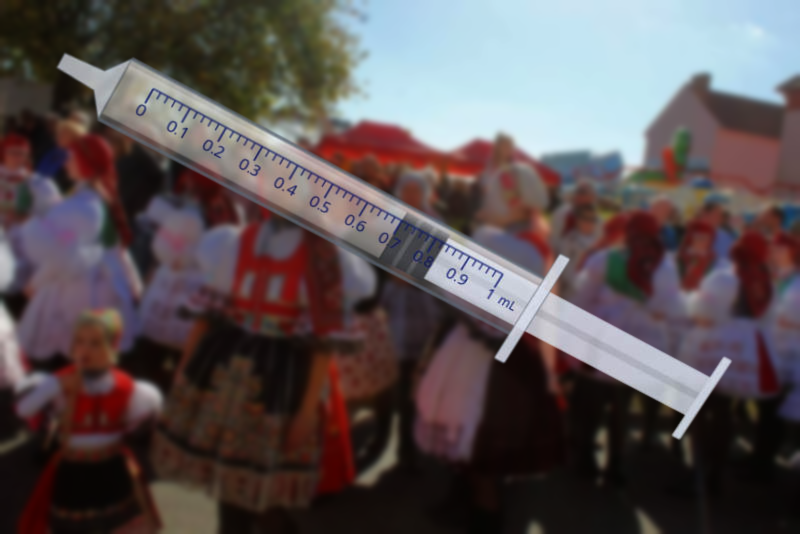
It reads 0.7 mL
